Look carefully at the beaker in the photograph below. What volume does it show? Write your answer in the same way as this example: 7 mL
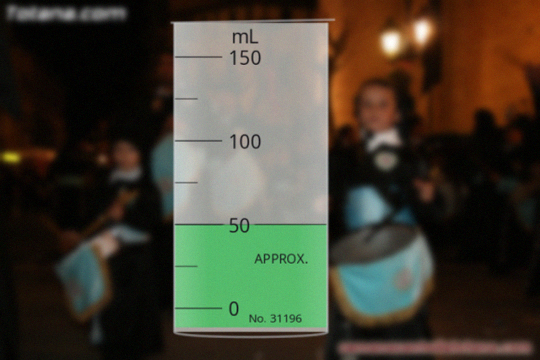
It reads 50 mL
